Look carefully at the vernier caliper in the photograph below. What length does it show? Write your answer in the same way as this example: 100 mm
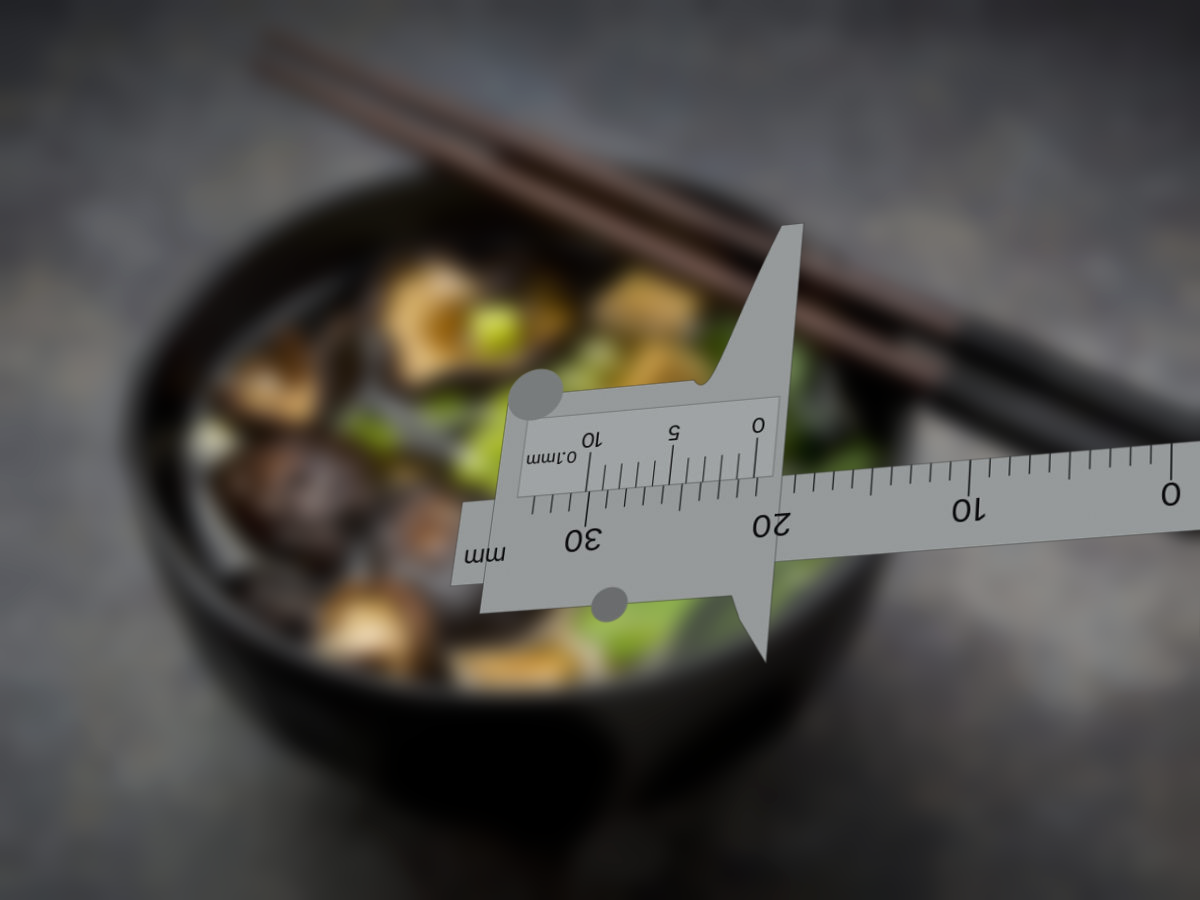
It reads 21.2 mm
